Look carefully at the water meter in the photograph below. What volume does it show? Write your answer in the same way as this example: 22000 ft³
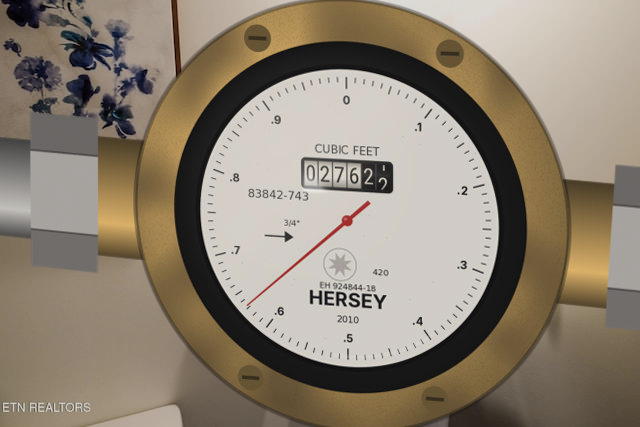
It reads 27621.63 ft³
